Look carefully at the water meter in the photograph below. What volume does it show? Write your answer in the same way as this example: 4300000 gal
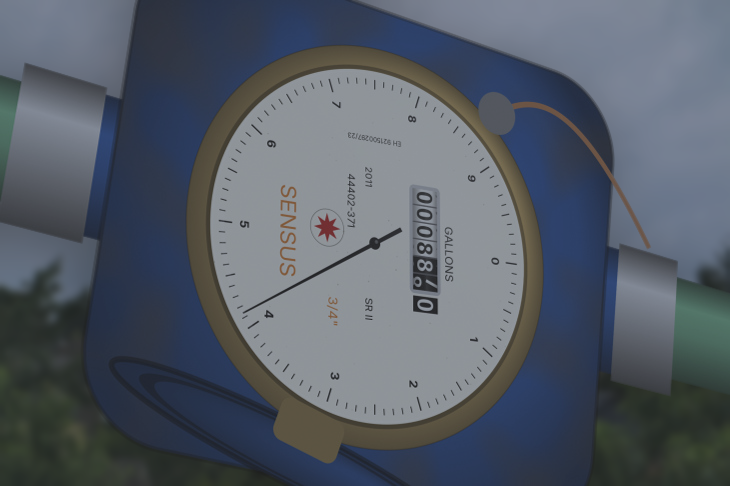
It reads 8874.1 gal
